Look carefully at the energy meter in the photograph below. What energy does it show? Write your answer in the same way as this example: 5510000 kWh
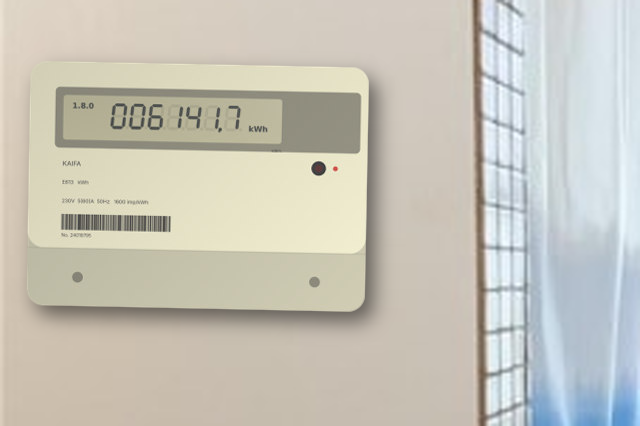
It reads 6141.7 kWh
